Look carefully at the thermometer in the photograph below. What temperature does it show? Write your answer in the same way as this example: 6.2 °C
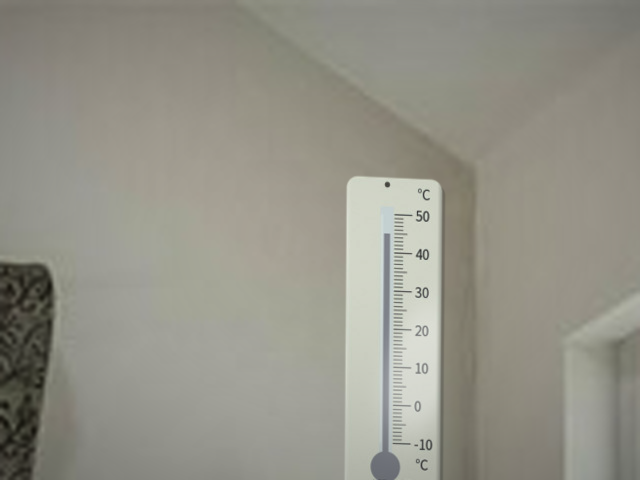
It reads 45 °C
